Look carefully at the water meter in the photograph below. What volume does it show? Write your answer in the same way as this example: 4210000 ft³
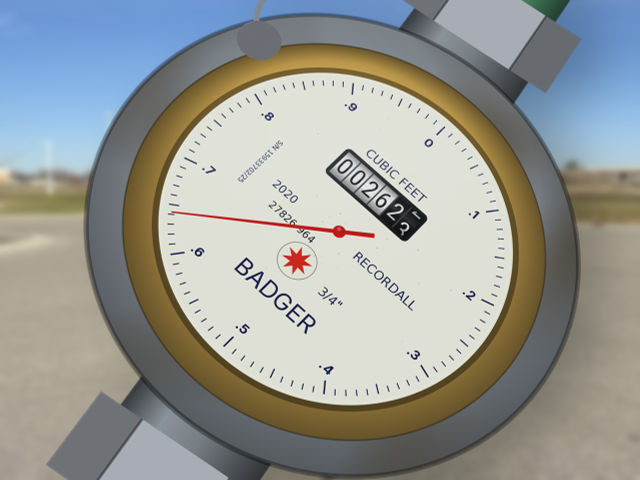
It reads 2622.64 ft³
